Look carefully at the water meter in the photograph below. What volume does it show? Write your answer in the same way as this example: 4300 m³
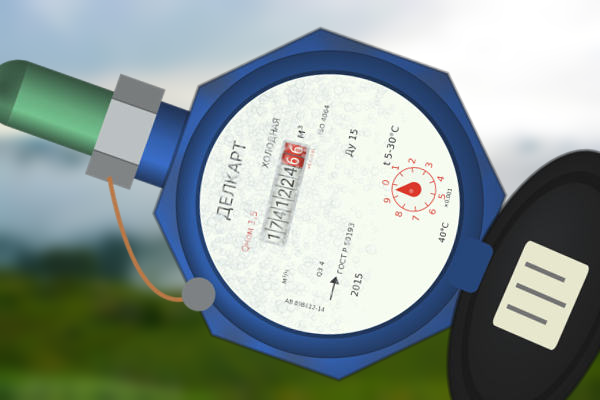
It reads 1741224.659 m³
